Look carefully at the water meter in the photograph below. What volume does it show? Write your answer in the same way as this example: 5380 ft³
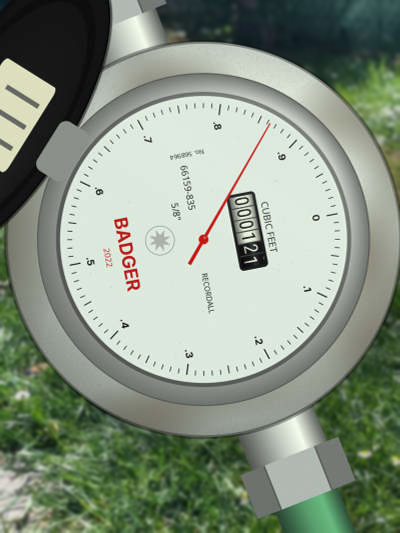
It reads 120.86 ft³
